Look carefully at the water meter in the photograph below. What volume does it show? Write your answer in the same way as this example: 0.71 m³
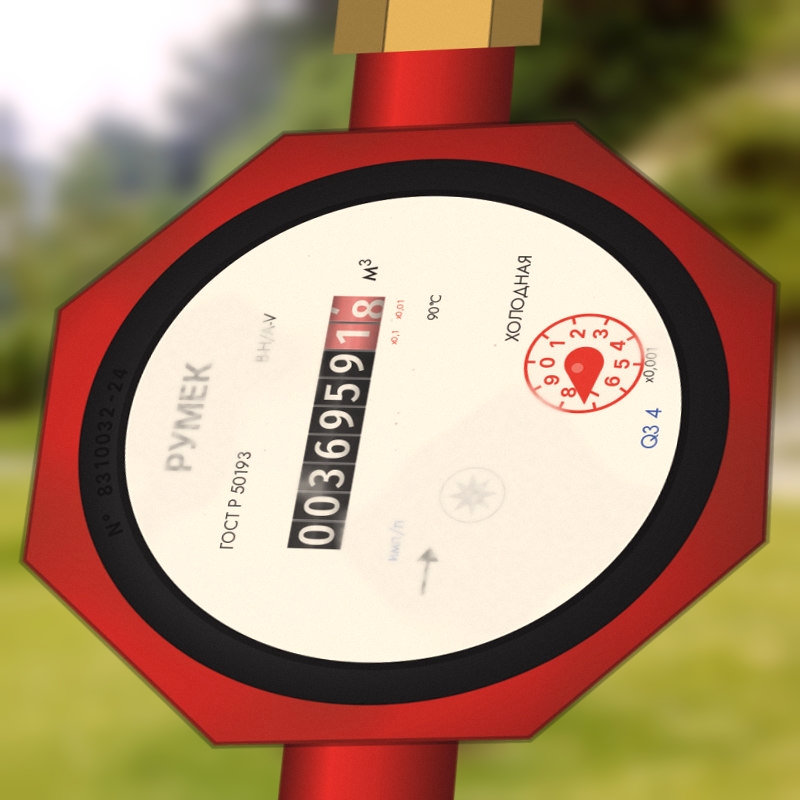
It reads 36959.177 m³
